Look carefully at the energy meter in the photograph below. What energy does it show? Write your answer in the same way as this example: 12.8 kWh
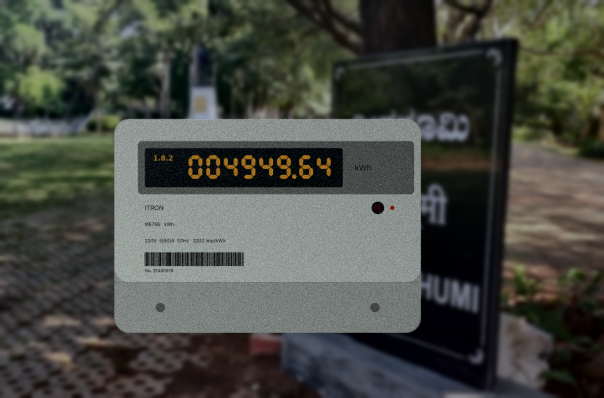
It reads 4949.64 kWh
